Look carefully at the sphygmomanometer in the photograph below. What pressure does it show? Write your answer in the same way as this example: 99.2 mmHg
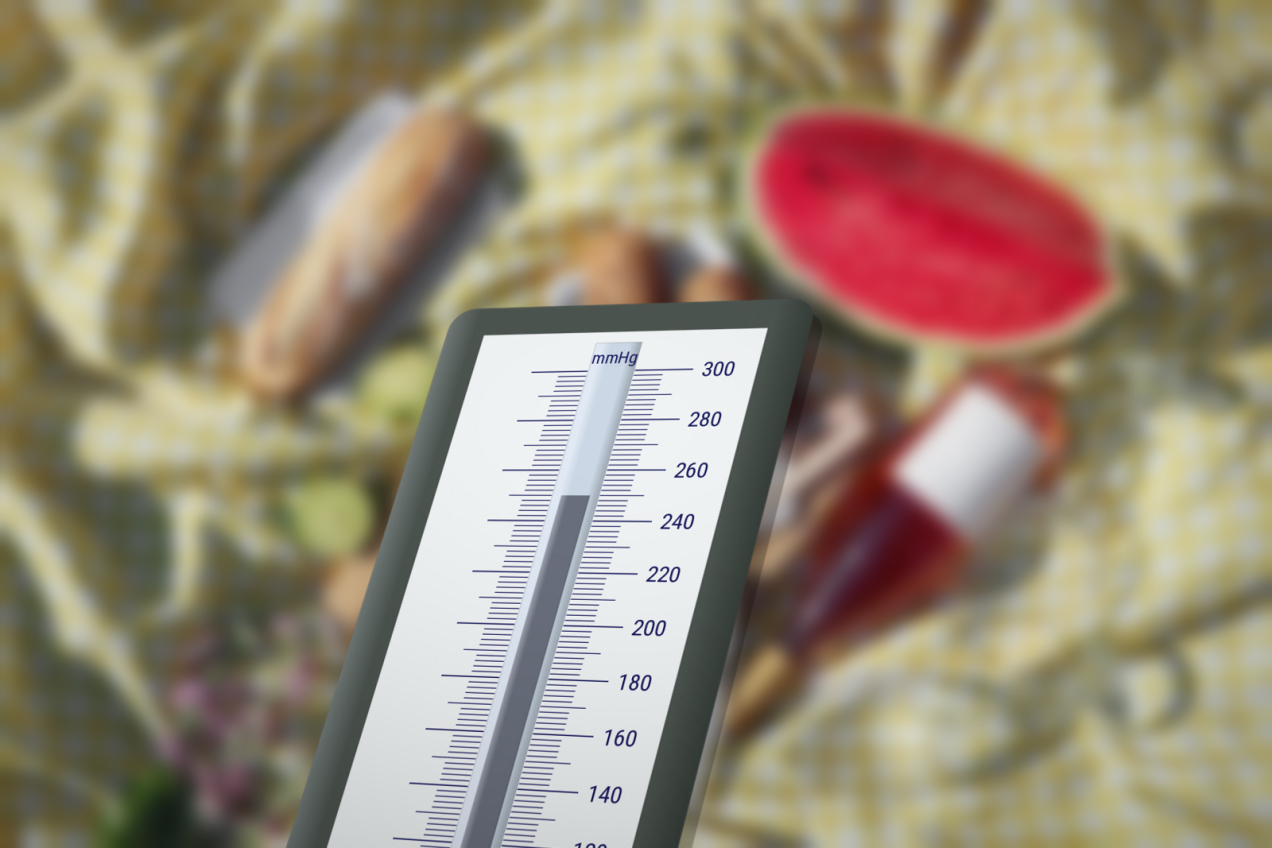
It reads 250 mmHg
